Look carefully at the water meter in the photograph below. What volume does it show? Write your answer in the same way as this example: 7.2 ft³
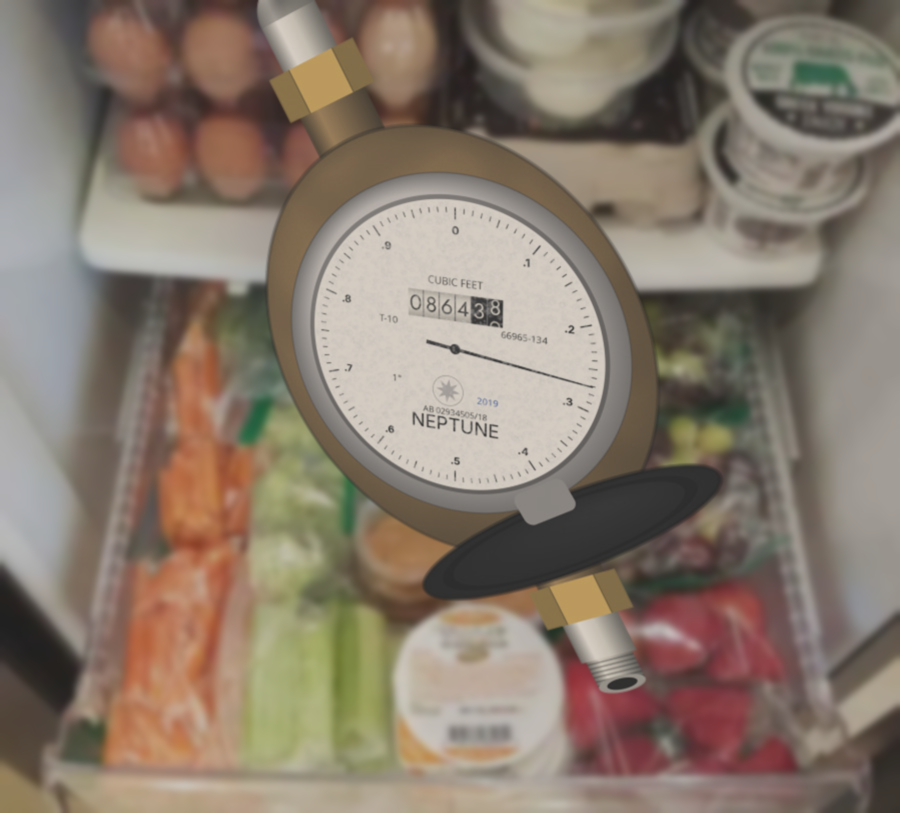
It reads 86438.27 ft³
